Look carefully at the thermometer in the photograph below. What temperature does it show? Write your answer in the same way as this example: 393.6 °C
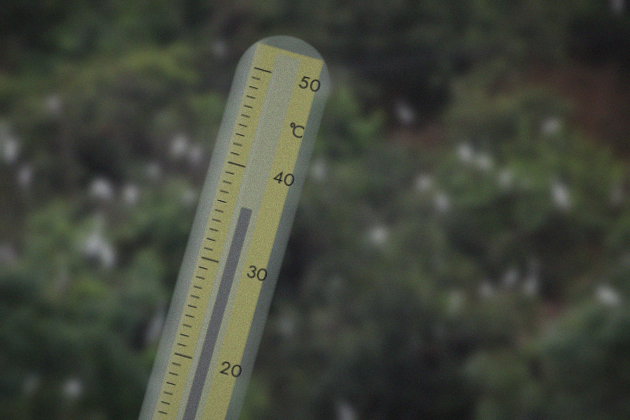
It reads 36 °C
